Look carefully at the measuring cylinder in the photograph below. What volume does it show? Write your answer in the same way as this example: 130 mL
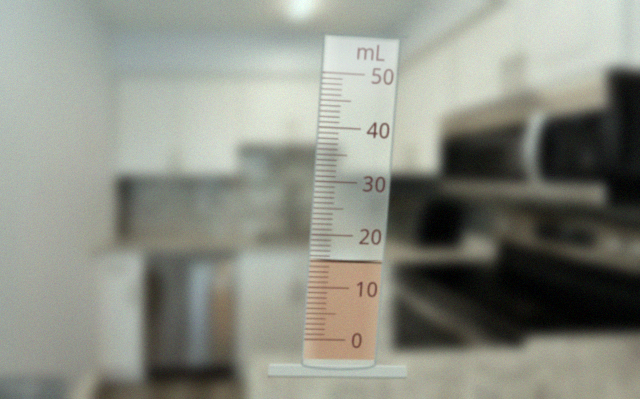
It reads 15 mL
